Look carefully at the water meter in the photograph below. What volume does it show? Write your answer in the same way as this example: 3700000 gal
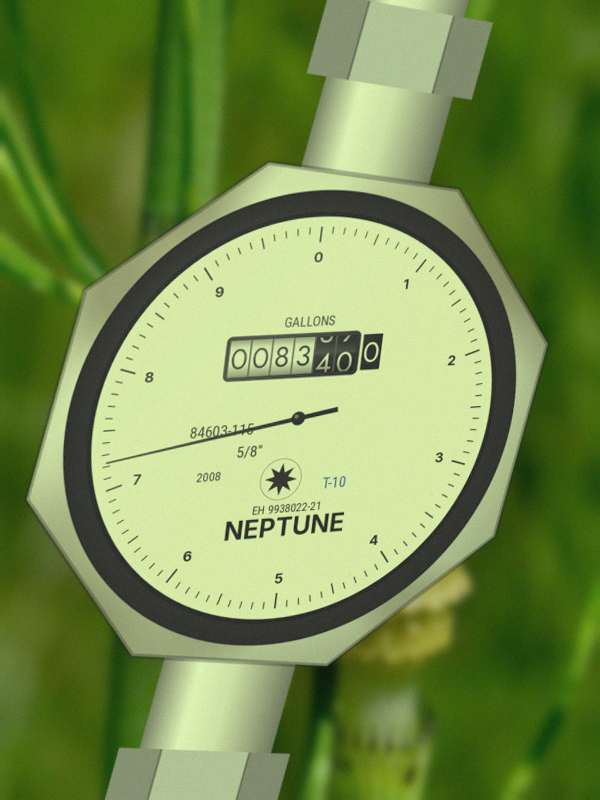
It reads 83397.2 gal
